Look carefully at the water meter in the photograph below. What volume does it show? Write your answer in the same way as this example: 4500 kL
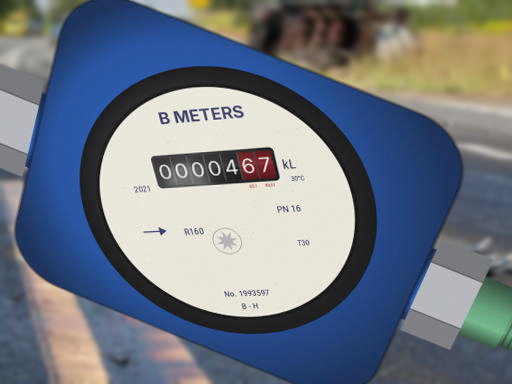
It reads 4.67 kL
